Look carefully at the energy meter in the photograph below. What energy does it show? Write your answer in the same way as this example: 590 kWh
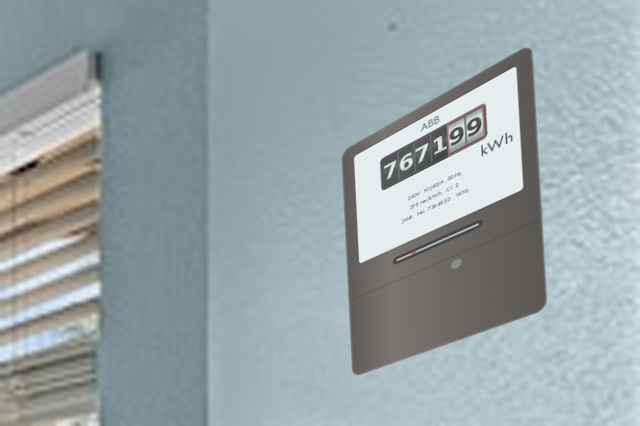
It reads 7671.99 kWh
